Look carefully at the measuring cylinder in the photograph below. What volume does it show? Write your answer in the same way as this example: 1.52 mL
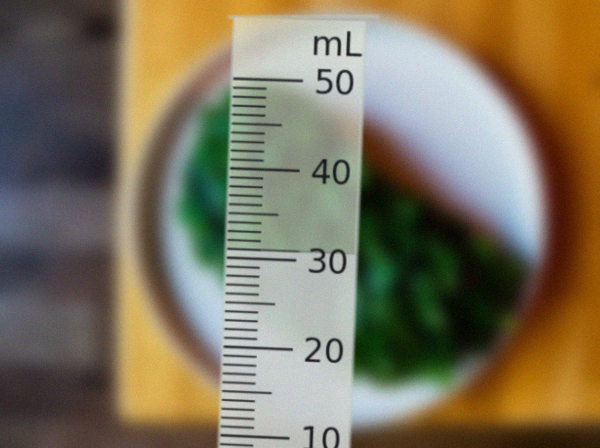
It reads 31 mL
